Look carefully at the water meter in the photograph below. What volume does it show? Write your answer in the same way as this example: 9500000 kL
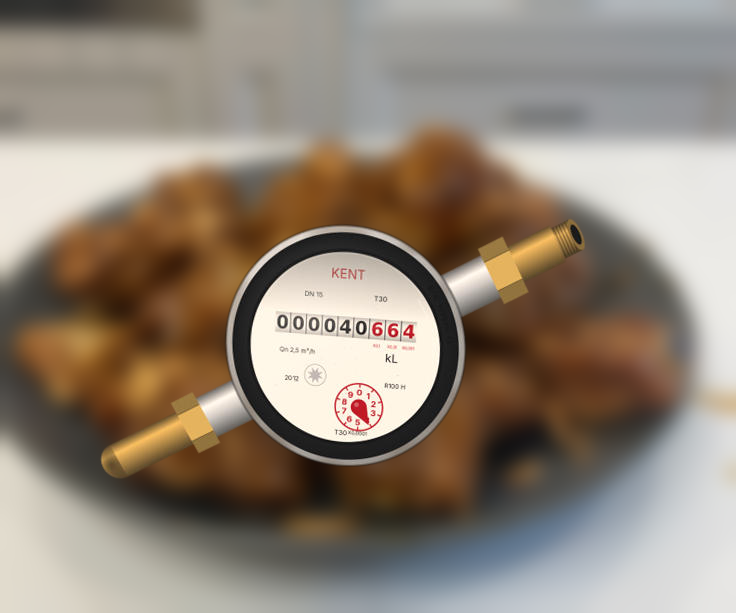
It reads 40.6644 kL
